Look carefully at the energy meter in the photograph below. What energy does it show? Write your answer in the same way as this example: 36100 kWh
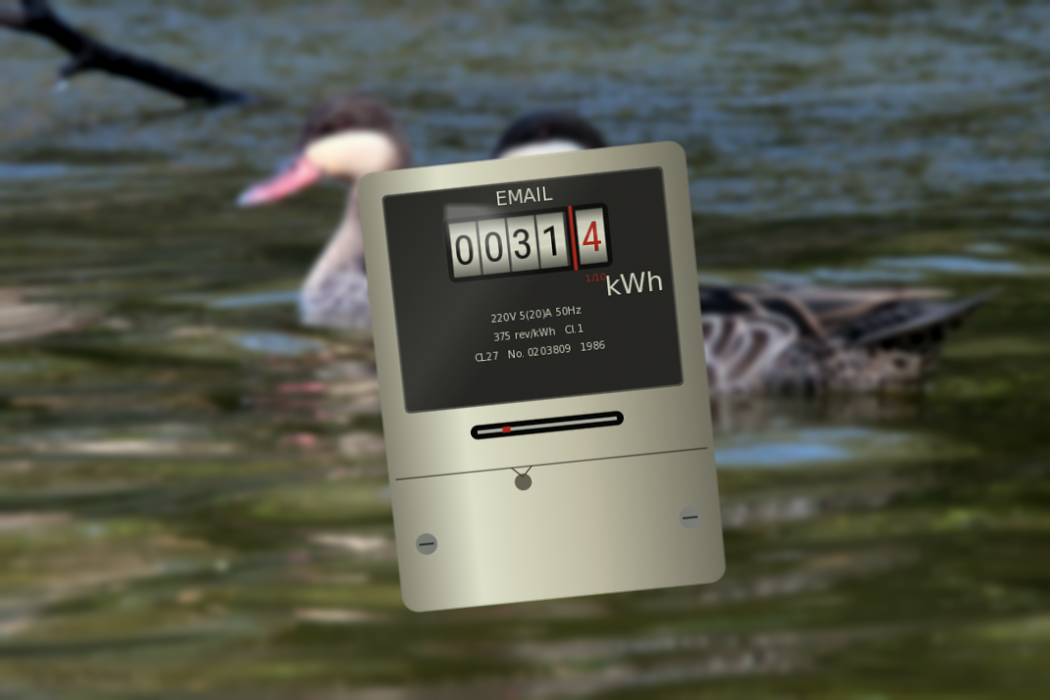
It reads 31.4 kWh
